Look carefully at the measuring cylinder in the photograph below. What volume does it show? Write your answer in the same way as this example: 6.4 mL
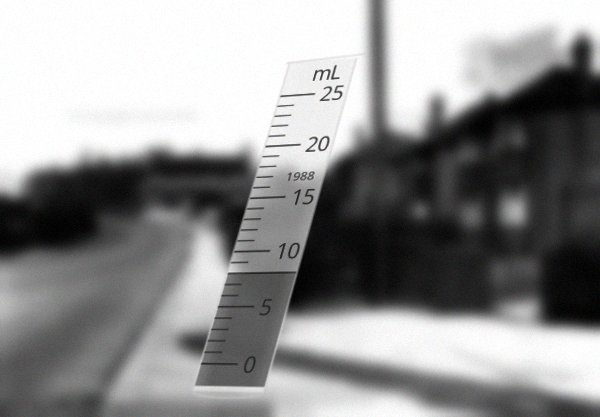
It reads 8 mL
